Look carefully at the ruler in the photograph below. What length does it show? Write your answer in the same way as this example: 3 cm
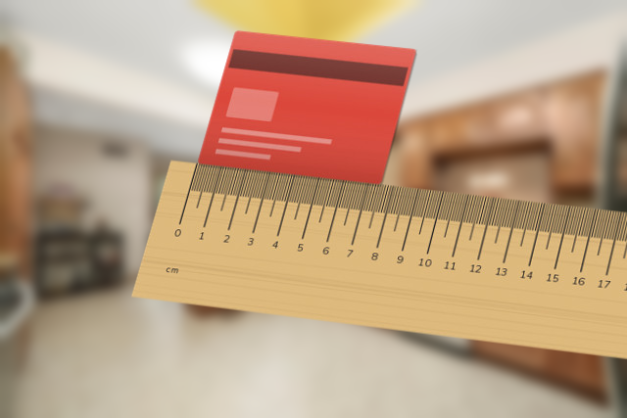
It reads 7.5 cm
